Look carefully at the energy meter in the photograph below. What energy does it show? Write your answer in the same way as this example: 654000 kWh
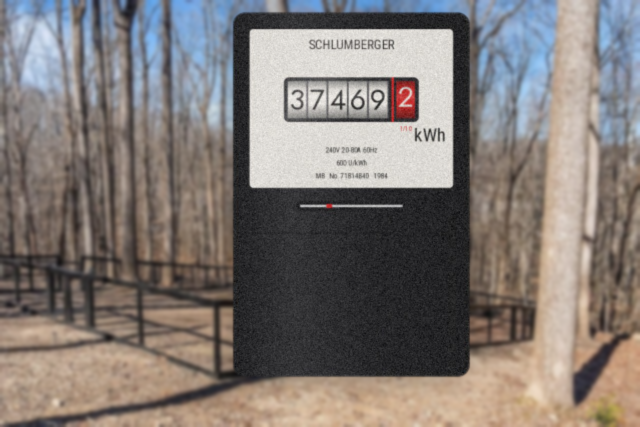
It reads 37469.2 kWh
